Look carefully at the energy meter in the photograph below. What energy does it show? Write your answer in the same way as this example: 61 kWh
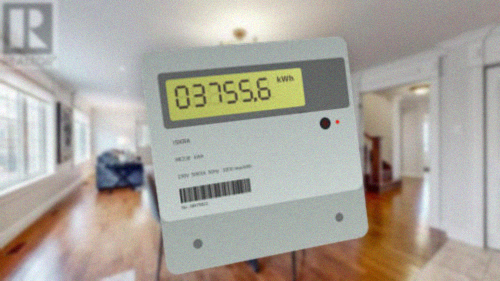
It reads 3755.6 kWh
